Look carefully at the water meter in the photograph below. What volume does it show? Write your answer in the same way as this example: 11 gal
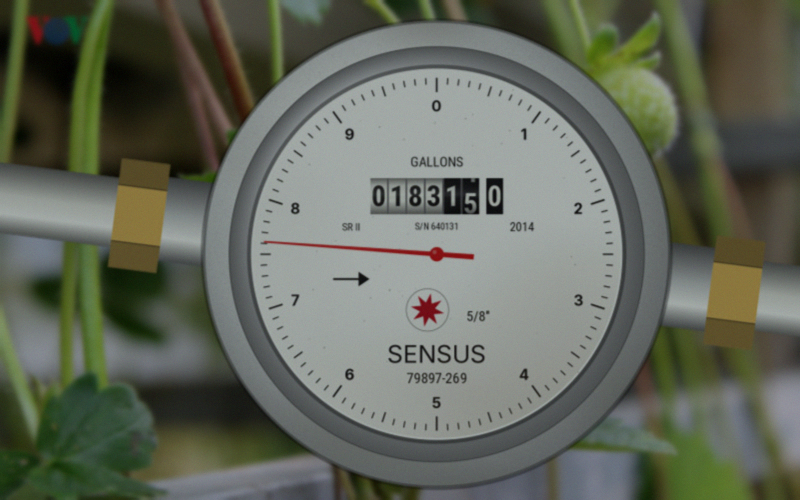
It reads 183147.6 gal
